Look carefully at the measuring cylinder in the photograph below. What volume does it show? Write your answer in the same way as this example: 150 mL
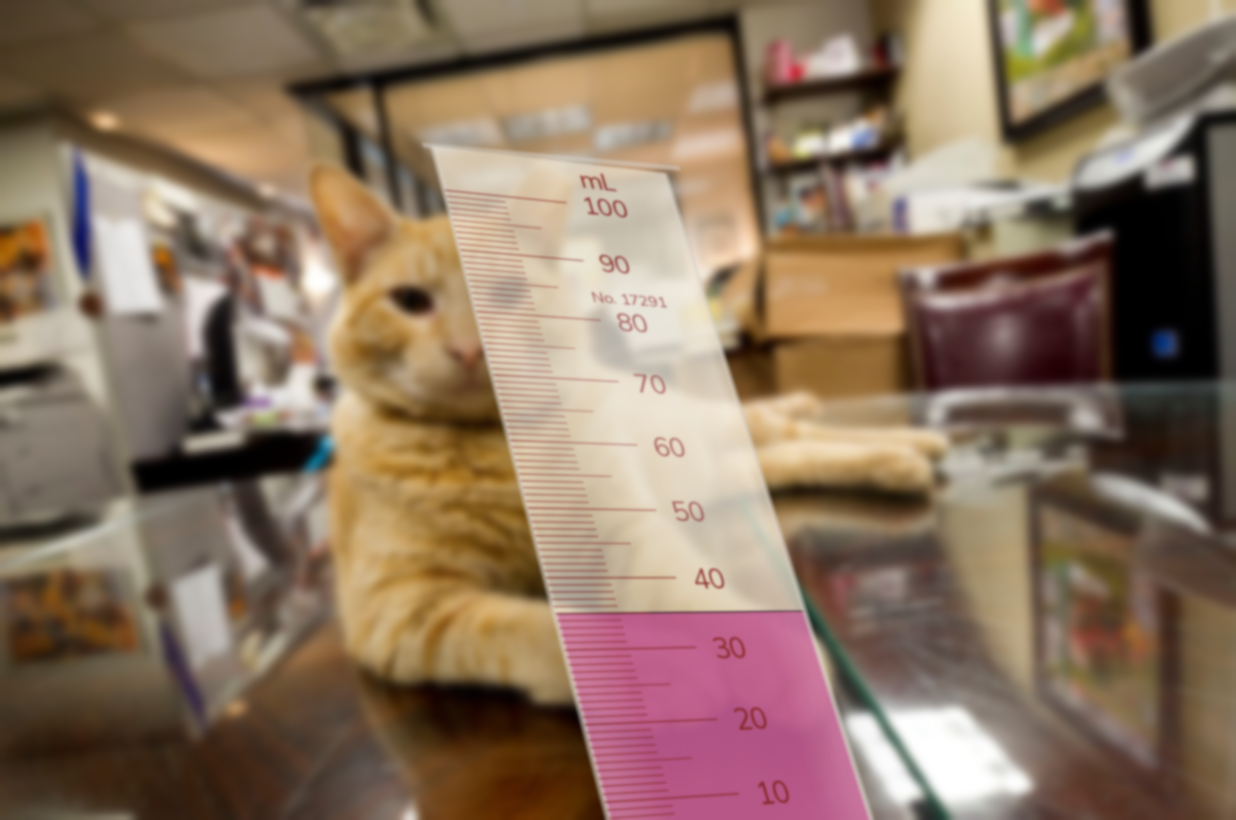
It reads 35 mL
